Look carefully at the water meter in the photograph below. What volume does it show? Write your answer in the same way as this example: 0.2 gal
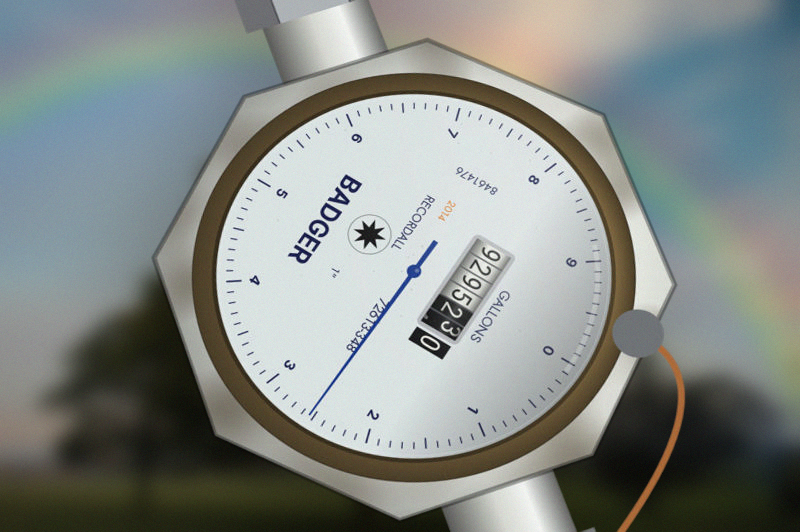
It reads 9295232.5 gal
